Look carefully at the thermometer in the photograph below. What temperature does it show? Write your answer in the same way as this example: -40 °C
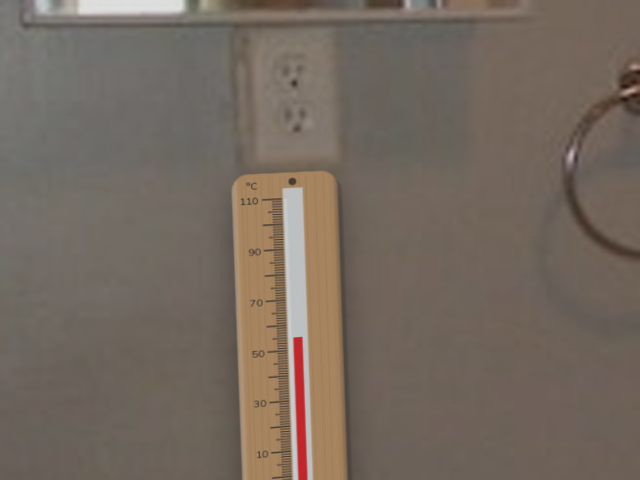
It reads 55 °C
